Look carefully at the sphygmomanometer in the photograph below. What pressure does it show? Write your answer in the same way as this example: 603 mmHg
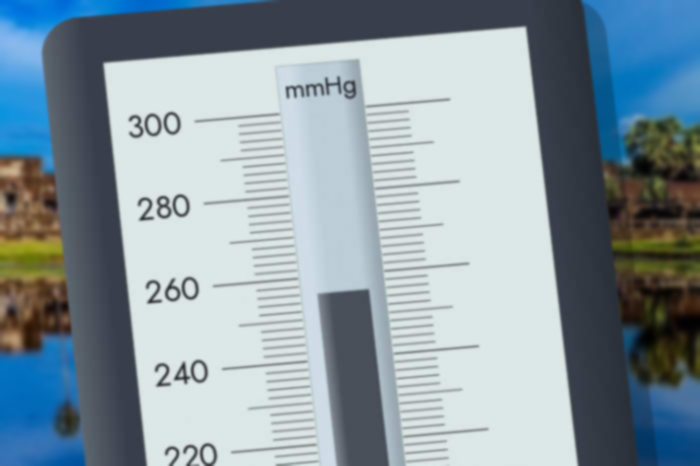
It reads 256 mmHg
